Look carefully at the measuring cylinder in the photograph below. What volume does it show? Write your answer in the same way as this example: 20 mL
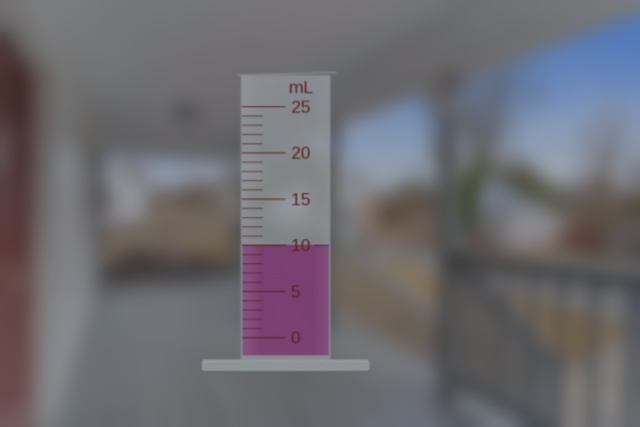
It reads 10 mL
